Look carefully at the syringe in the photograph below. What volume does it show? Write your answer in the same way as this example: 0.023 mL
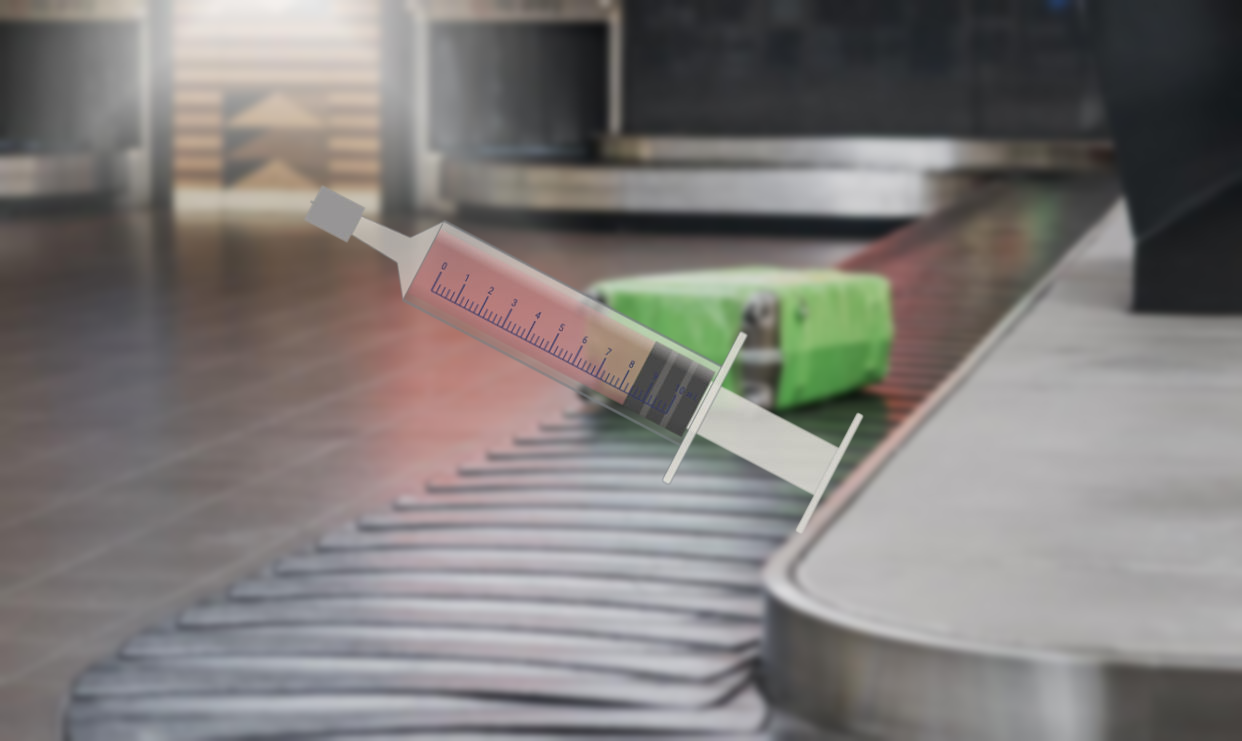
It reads 8.4 mL
